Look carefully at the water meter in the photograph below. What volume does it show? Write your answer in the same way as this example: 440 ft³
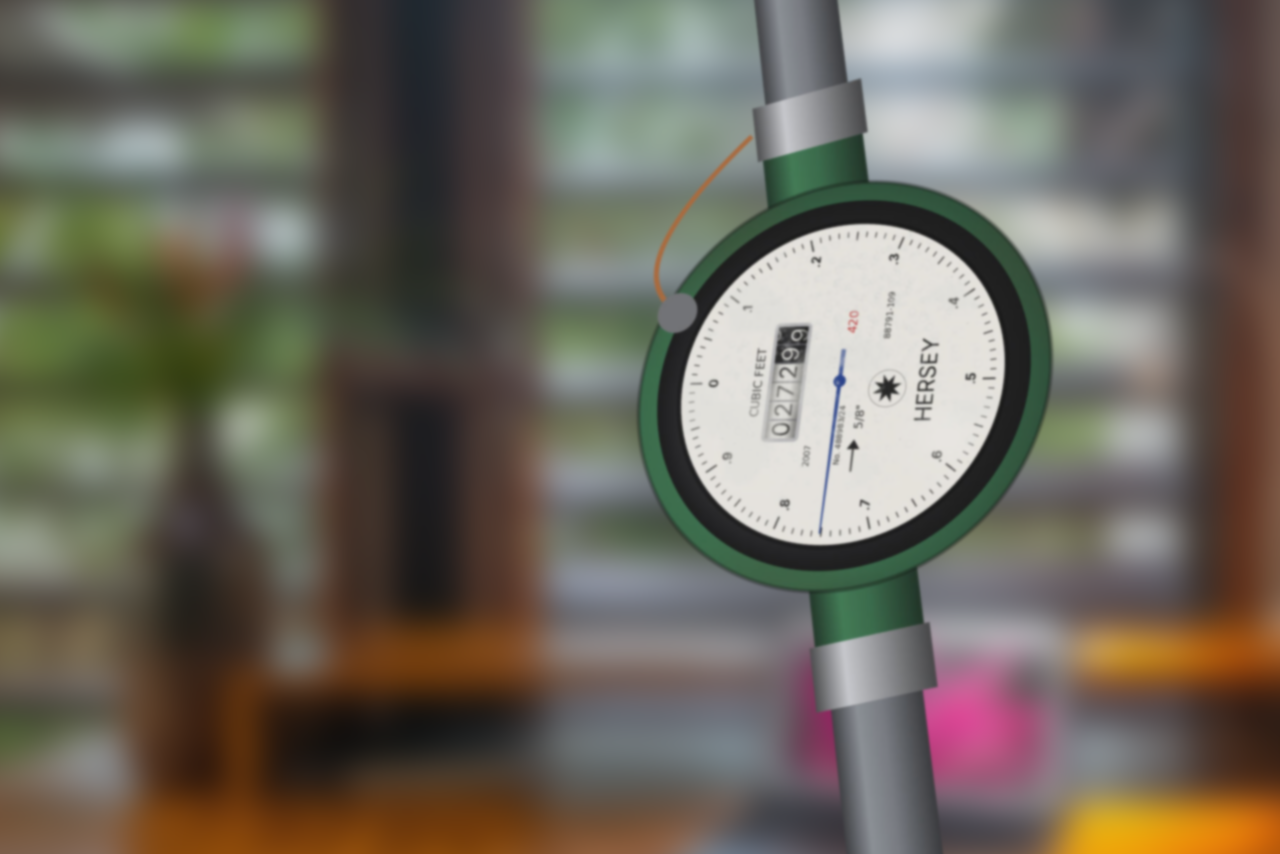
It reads 27298.75 ft³
